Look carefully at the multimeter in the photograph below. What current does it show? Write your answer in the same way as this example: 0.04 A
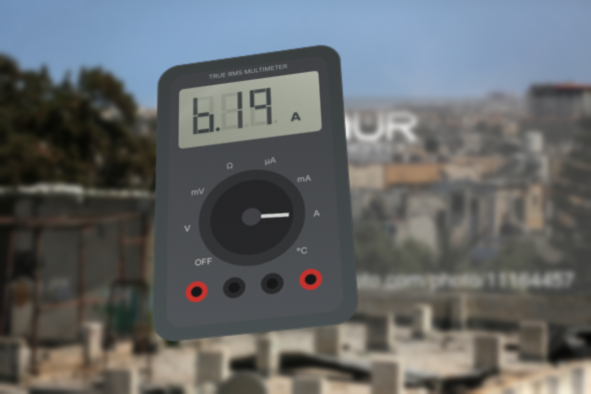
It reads 6.19 A
